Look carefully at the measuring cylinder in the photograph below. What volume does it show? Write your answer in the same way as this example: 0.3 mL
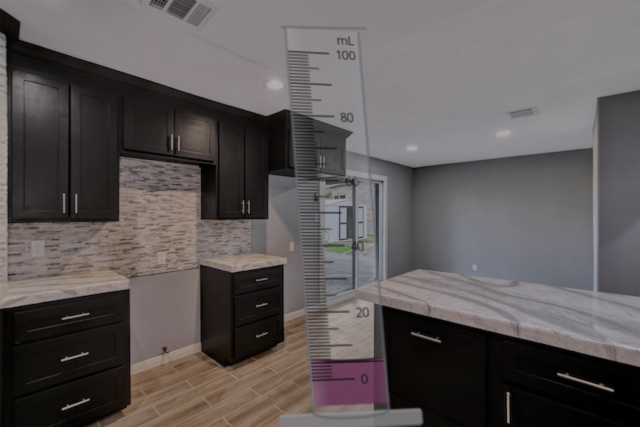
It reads 5 mL
